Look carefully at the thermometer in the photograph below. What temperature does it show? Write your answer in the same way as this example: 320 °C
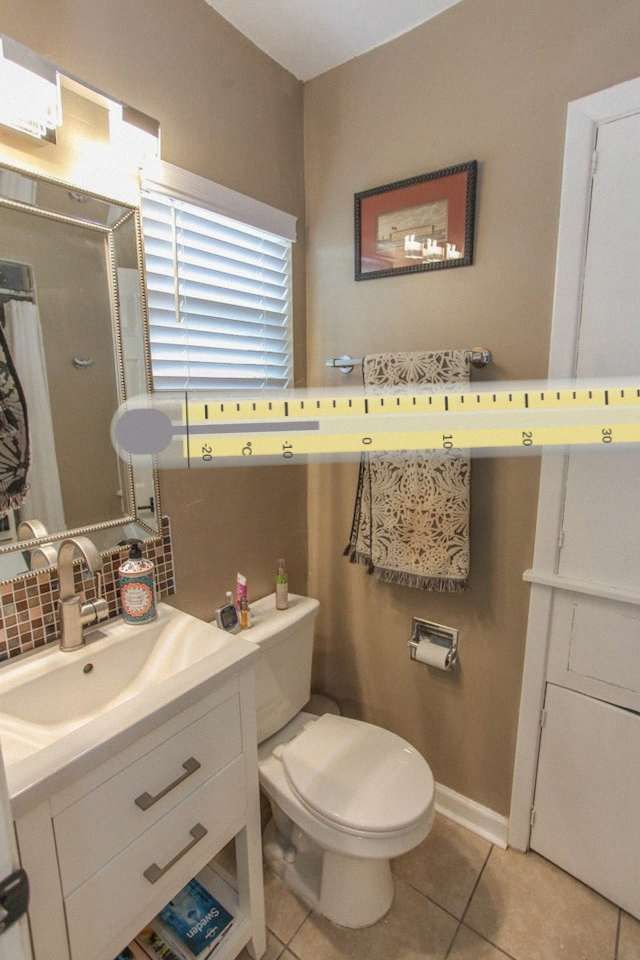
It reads -6 °C
